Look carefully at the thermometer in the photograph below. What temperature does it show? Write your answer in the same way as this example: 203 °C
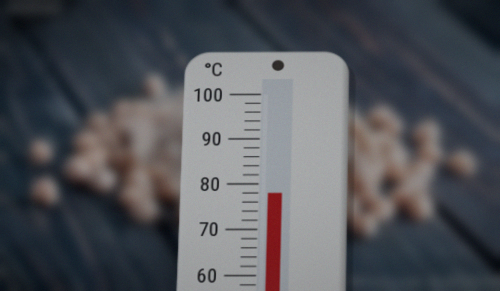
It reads 78 °C
